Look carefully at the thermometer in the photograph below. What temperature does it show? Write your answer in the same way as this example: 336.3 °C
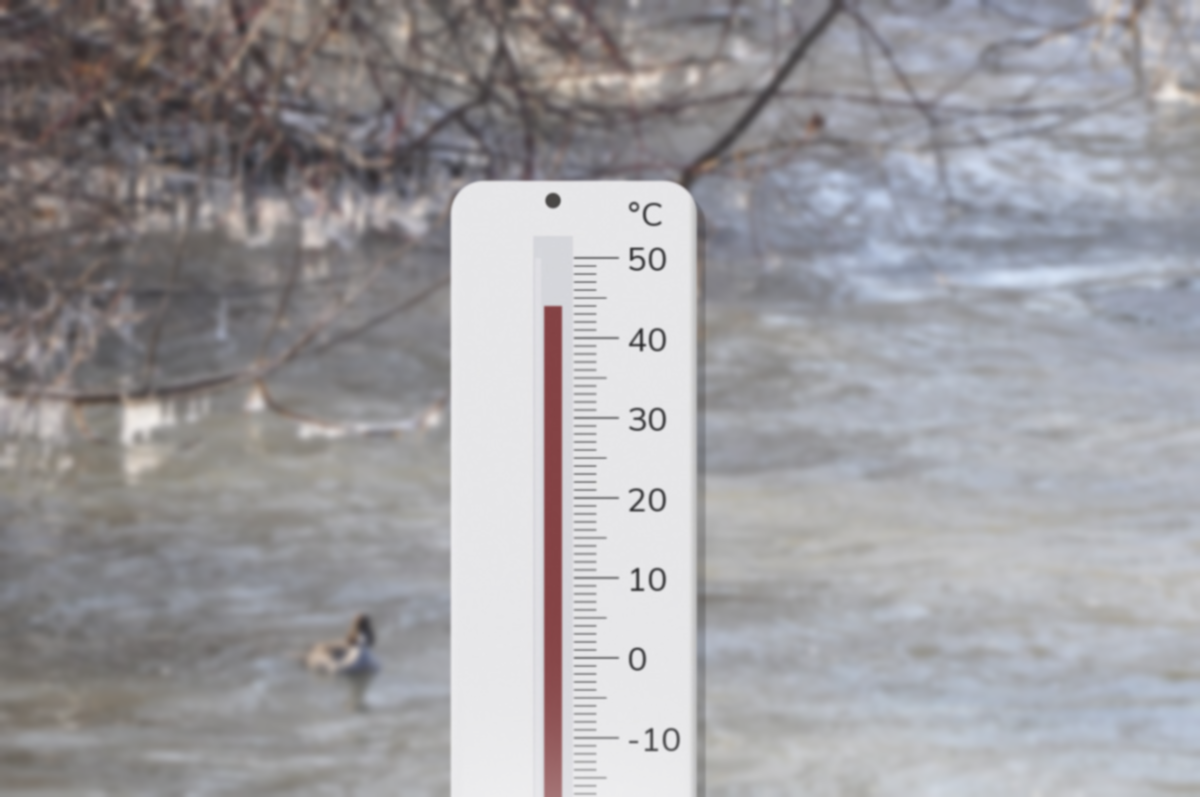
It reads 44 °C
